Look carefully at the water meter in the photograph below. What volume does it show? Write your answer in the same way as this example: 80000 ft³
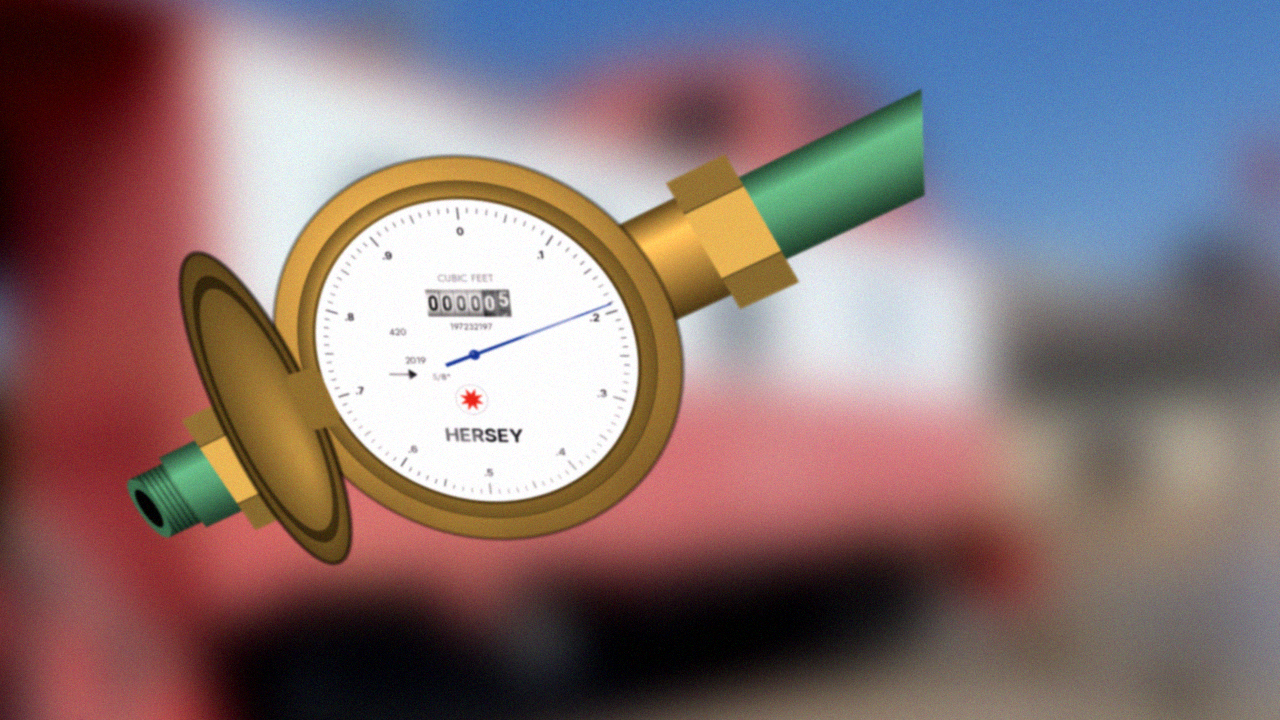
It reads 5.19 ft³
